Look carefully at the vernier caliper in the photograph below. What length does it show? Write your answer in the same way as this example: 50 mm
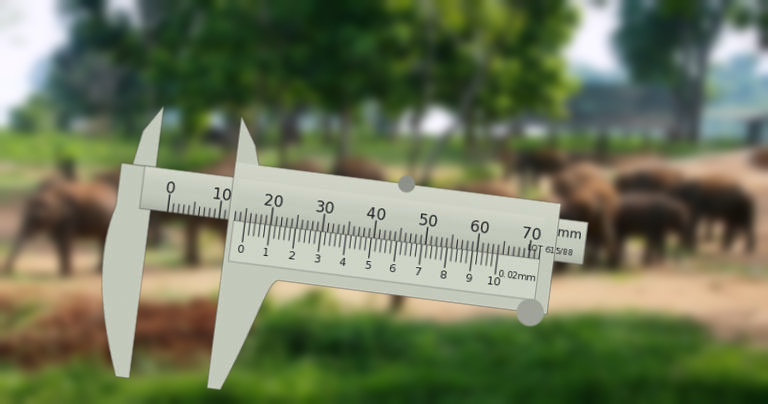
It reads 15.0 mm
